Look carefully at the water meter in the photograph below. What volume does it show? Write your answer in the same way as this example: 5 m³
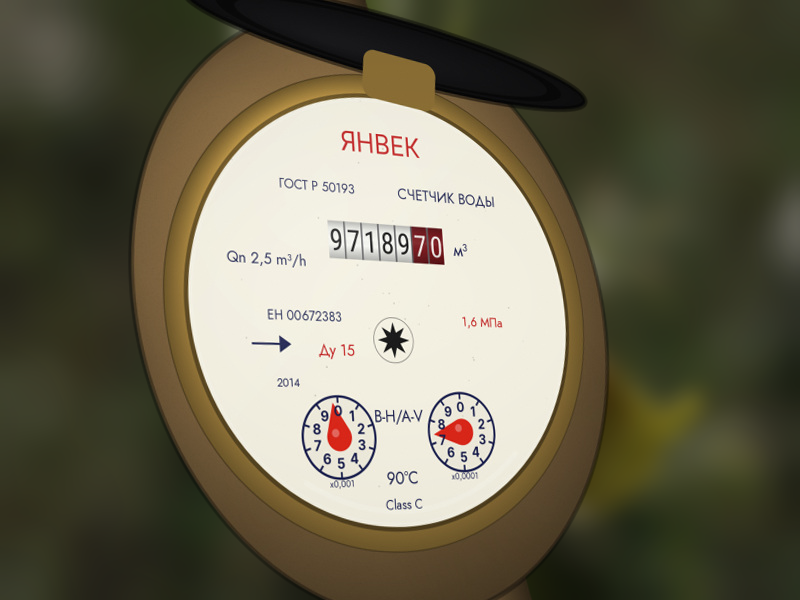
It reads 97189.6997 m³
